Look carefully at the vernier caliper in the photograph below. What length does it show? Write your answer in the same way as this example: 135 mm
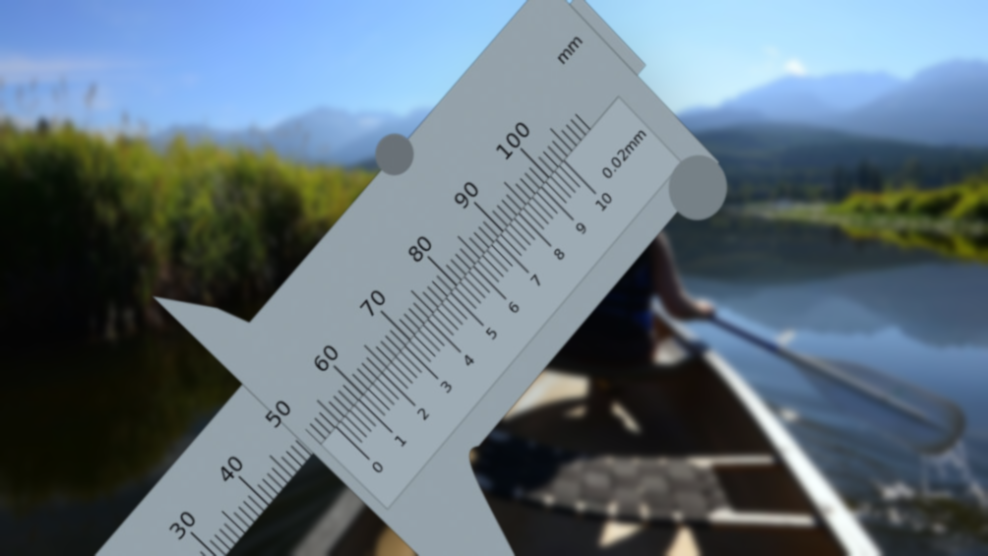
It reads 54.2 mm
